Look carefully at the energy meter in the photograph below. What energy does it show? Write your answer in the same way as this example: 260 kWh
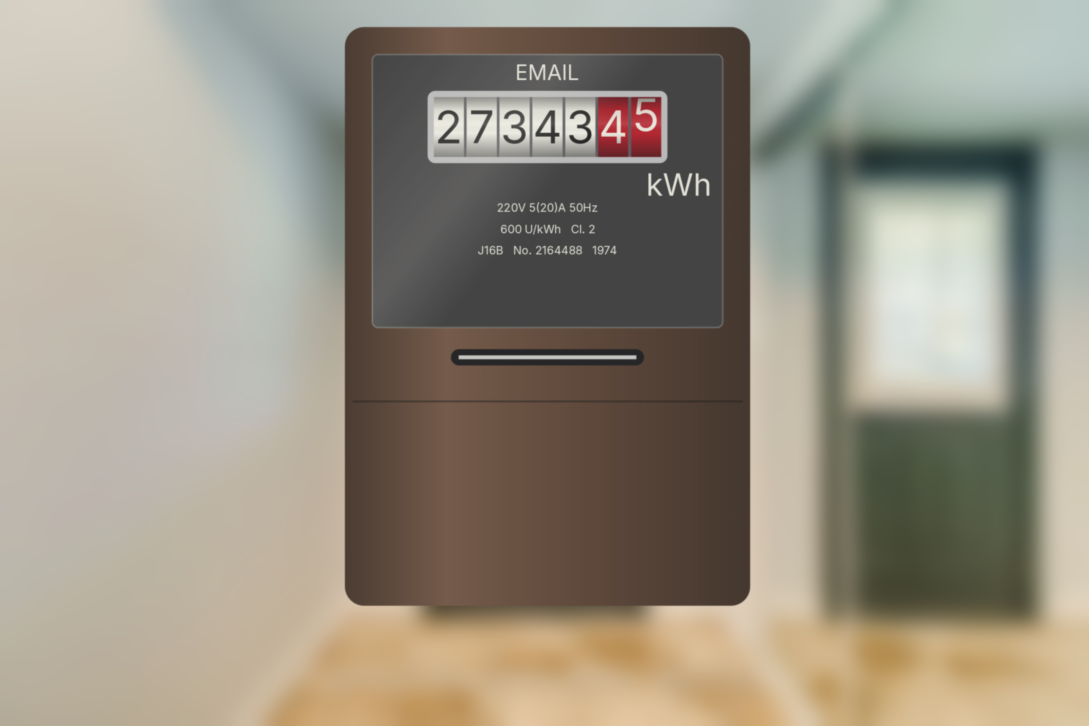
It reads 27343.45 kWh
